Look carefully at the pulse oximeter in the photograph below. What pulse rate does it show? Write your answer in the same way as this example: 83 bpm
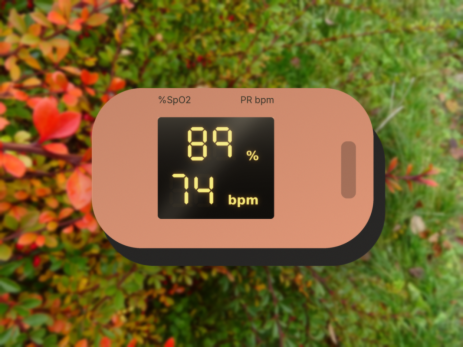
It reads 74 bpm
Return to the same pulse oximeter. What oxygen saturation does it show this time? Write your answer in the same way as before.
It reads 89 %
